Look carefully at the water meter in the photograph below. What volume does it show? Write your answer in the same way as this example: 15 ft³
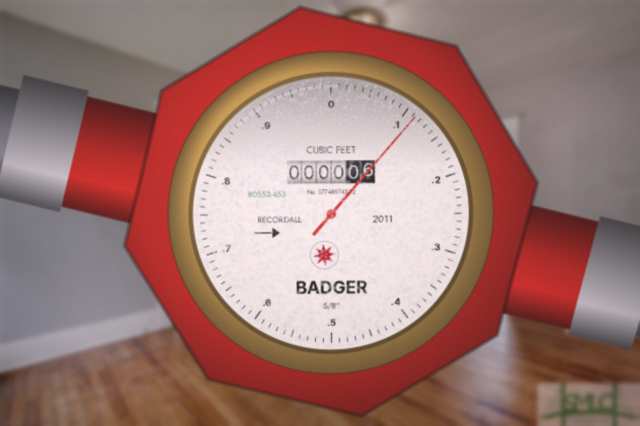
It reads 6.11 ft³
